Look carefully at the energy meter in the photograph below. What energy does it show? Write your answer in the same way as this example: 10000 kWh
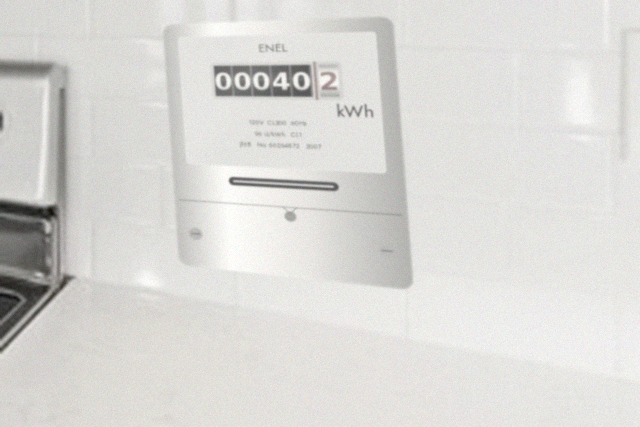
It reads 40.2 kWh
